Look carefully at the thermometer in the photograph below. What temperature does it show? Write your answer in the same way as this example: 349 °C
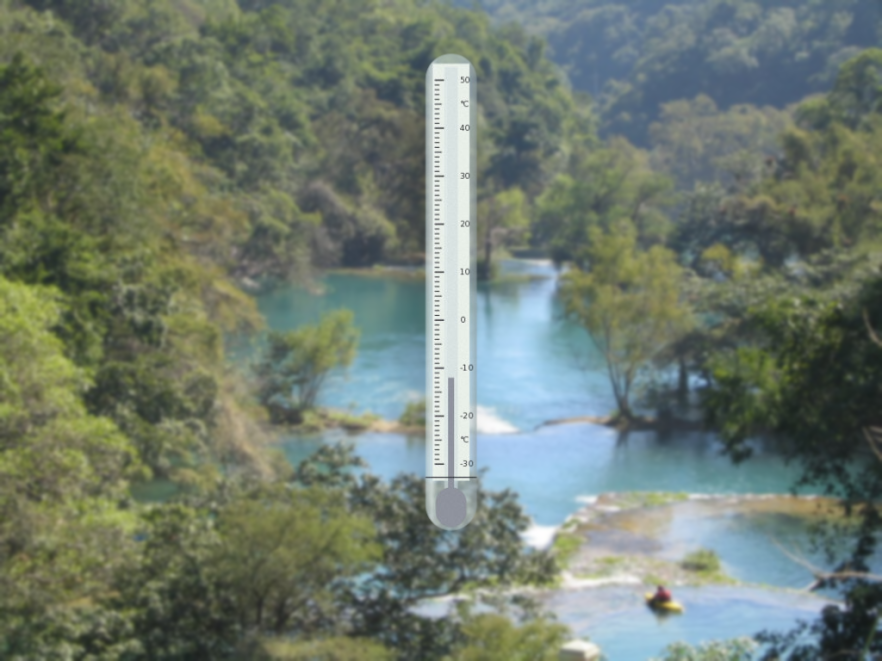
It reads -12 °C
